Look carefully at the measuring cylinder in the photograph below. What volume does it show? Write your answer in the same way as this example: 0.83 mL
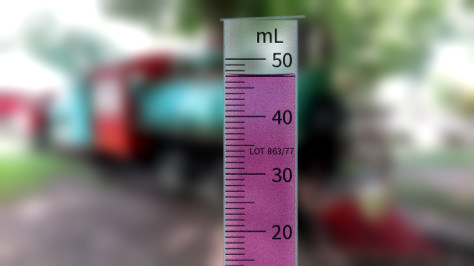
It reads 47 mL
